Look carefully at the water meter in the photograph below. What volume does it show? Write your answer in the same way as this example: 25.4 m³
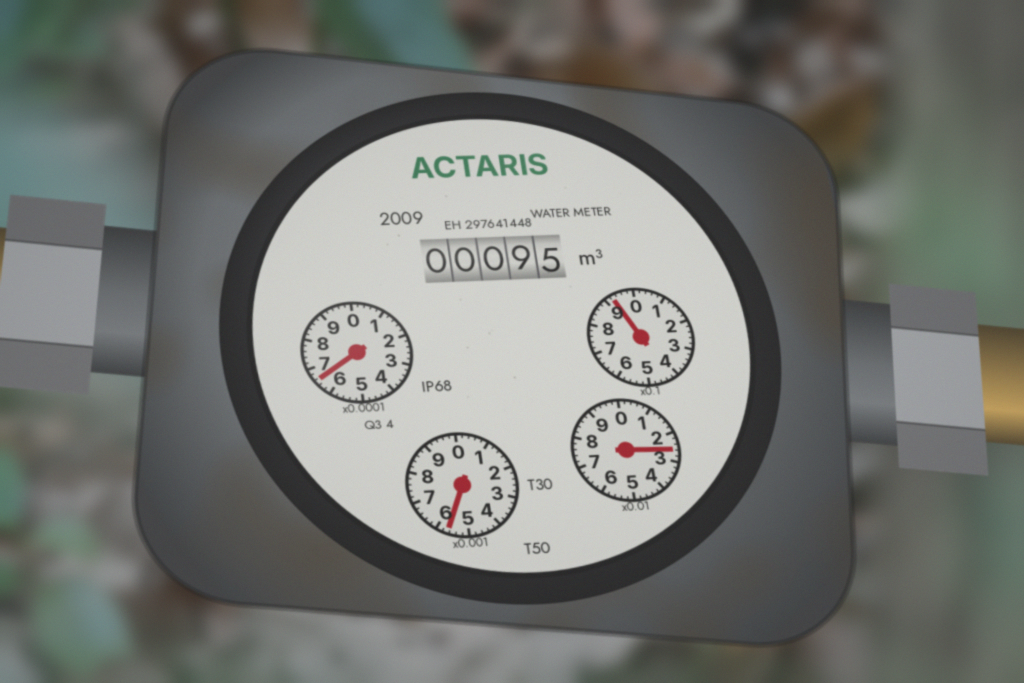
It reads 94.9256 m³
